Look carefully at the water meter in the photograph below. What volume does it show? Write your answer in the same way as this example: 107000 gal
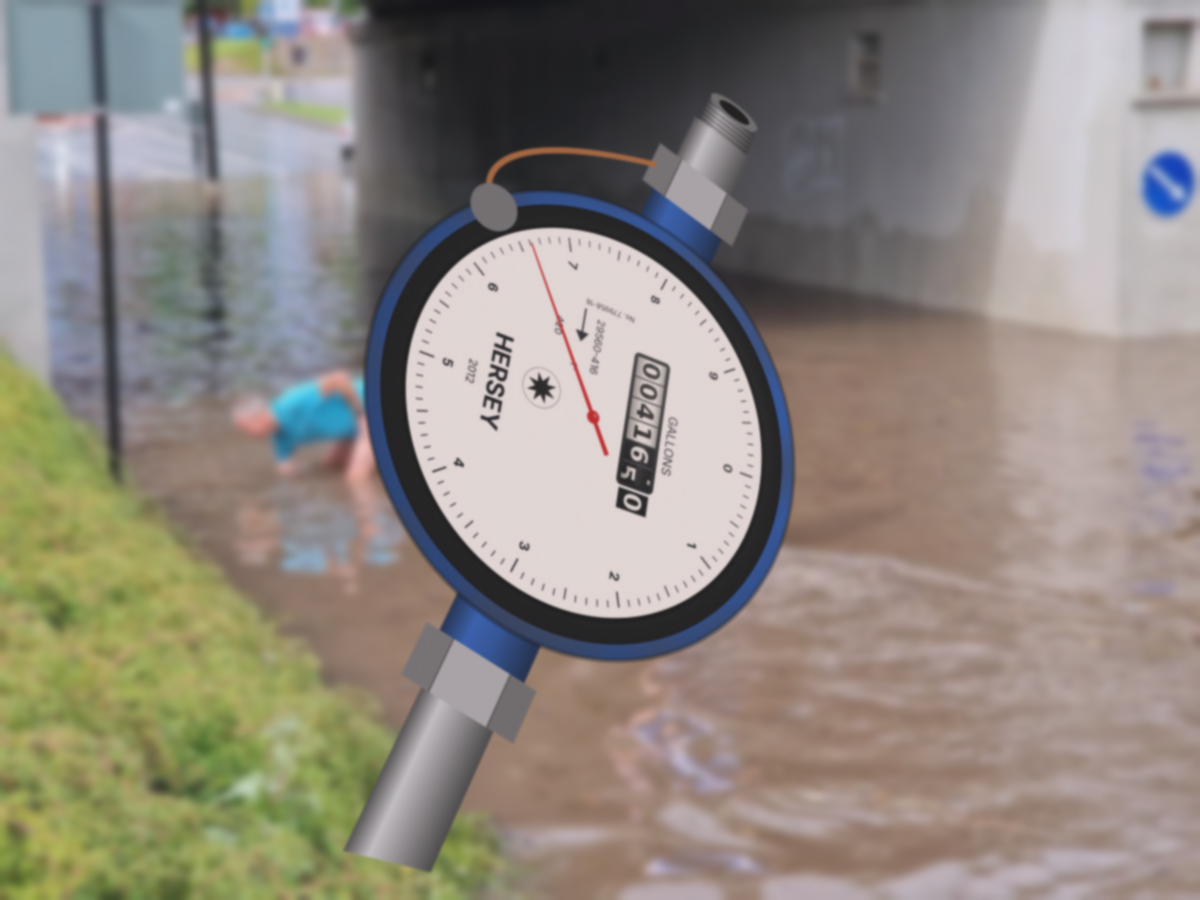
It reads 41646.6 gal
